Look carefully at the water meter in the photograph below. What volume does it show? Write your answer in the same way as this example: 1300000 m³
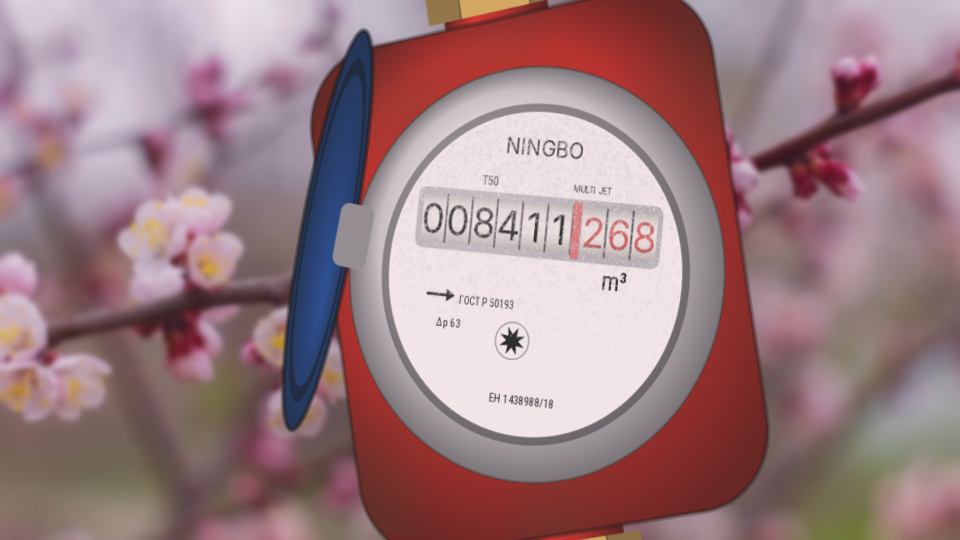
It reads 8411.268 m³
